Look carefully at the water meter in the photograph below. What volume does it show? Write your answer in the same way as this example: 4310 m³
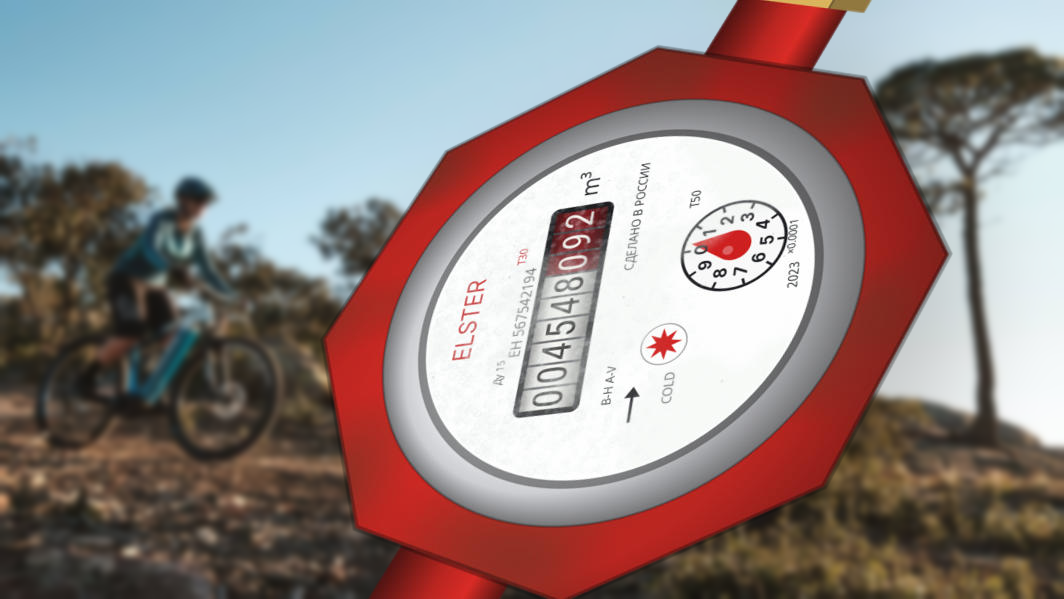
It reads 4548.0920 m³
